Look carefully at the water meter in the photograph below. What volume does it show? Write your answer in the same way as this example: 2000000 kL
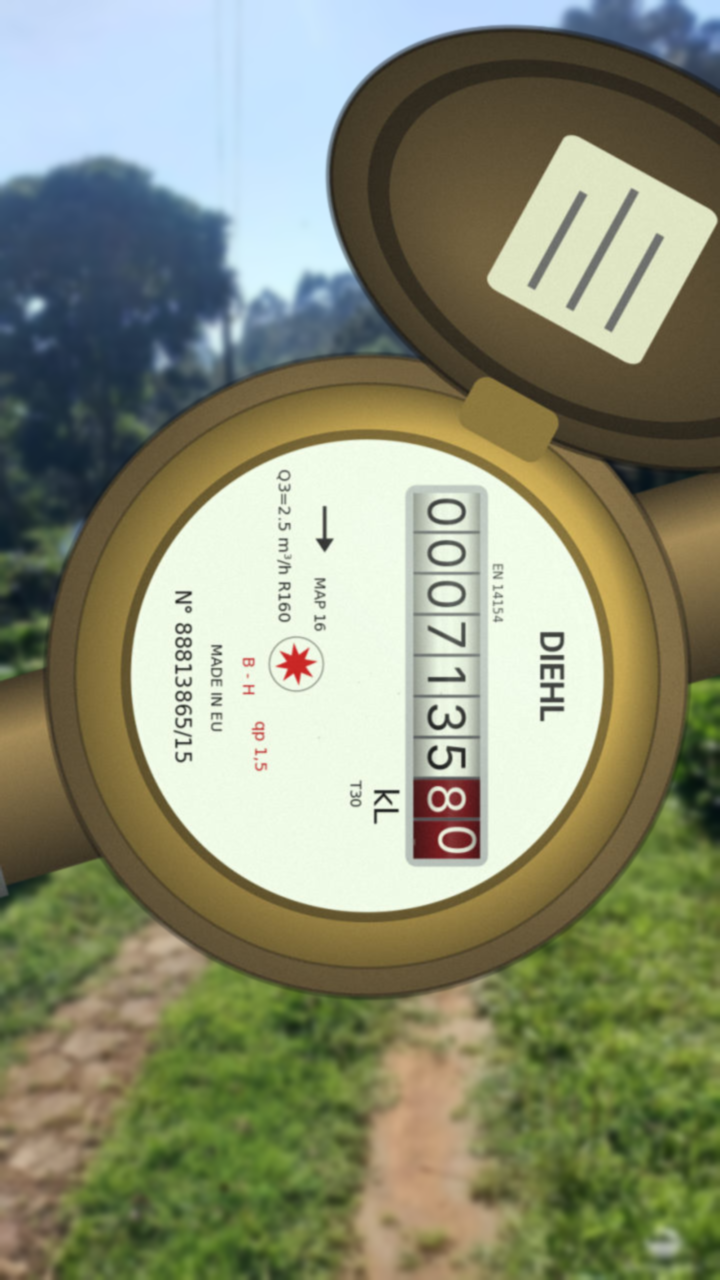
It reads 7135.80 kL
